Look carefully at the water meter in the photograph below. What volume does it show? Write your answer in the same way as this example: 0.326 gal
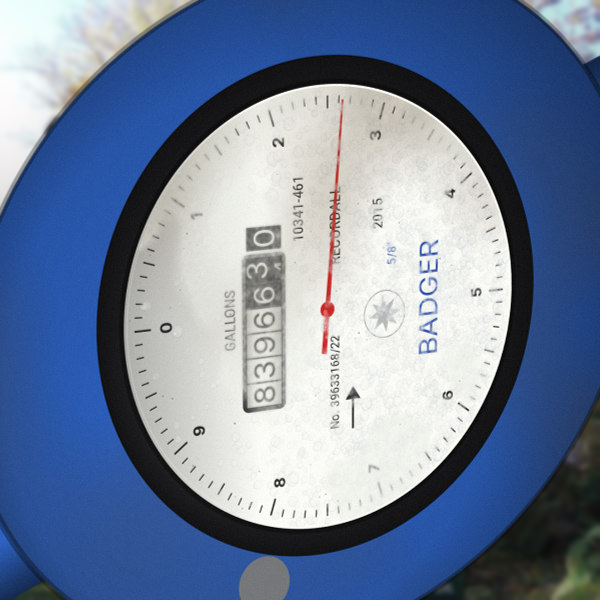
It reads 8396632.6 gal
